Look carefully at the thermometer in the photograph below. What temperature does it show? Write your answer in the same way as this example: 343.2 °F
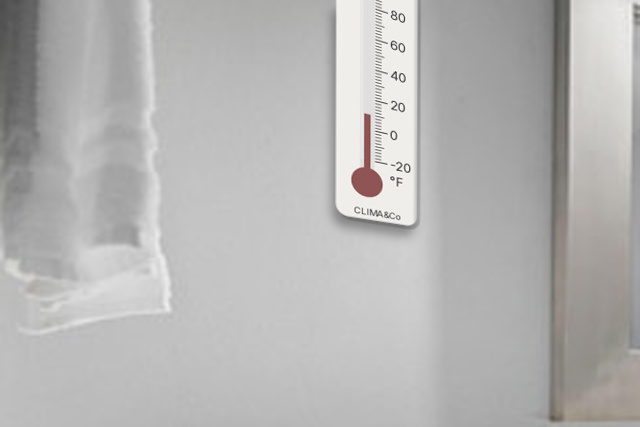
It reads 10 °F
